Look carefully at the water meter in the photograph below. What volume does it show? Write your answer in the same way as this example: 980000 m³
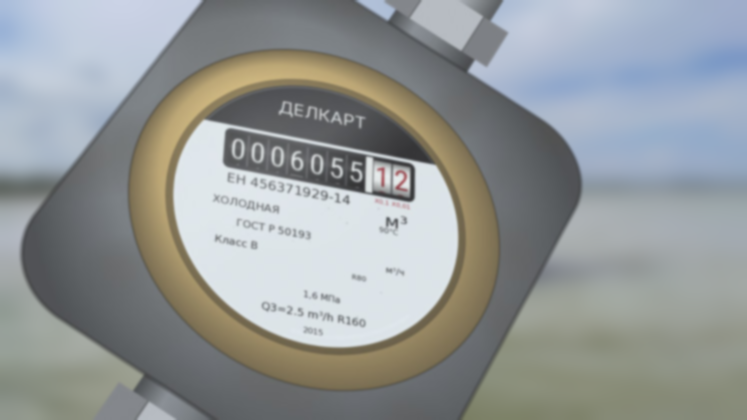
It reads 6055.12 m³
